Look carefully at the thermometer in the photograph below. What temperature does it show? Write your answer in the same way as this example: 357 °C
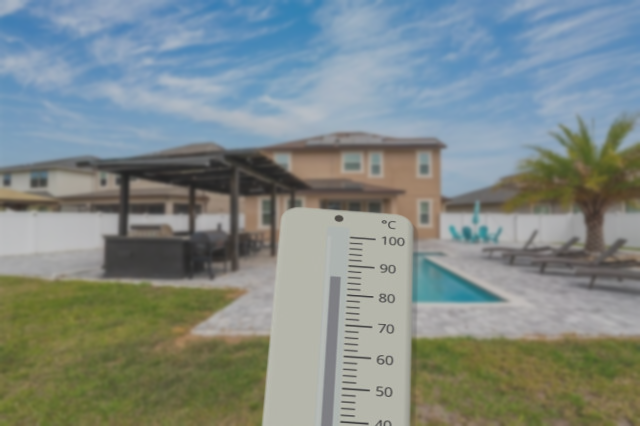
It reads 86 °C
